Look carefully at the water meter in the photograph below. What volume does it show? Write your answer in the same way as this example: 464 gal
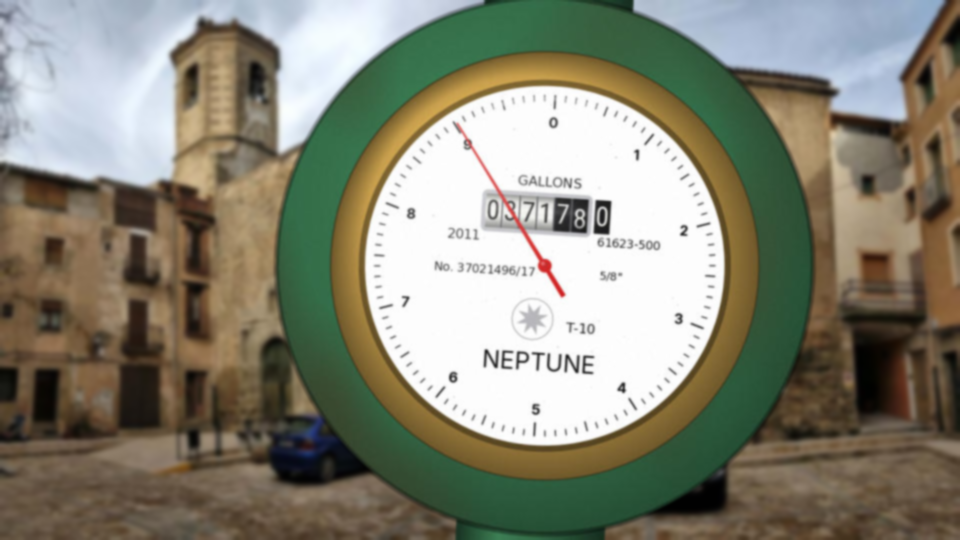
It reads 371779.0 gal
